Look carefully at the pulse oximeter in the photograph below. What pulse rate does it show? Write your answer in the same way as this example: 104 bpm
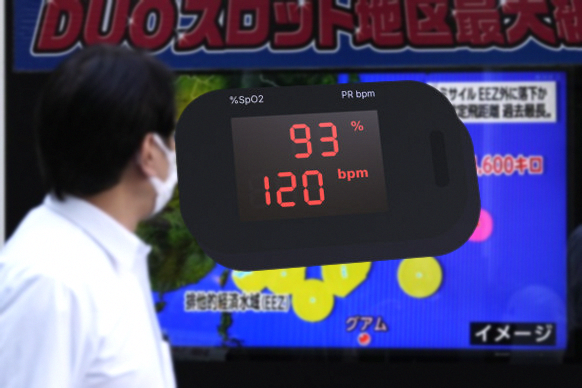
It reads 120 bpm
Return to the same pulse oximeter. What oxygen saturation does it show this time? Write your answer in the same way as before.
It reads 93 %
